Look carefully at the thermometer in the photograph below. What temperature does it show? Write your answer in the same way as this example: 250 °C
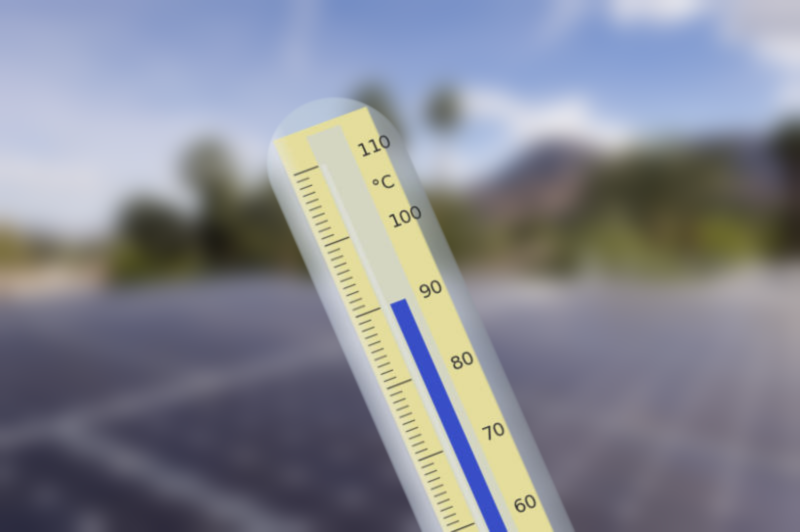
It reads 90 °C
